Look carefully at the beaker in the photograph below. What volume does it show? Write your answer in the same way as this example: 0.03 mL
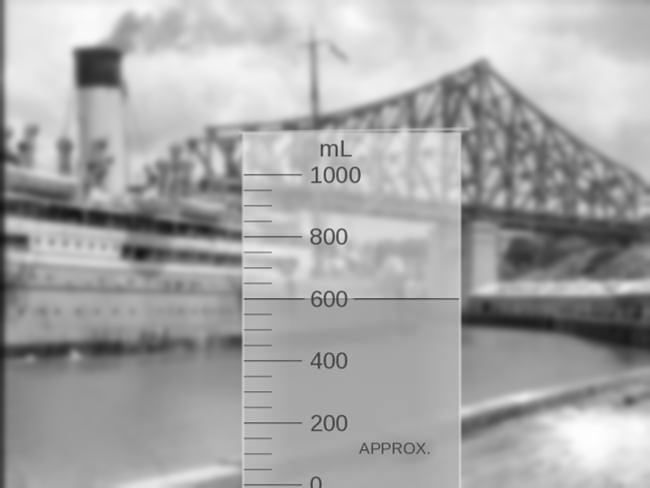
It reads 600 mL
